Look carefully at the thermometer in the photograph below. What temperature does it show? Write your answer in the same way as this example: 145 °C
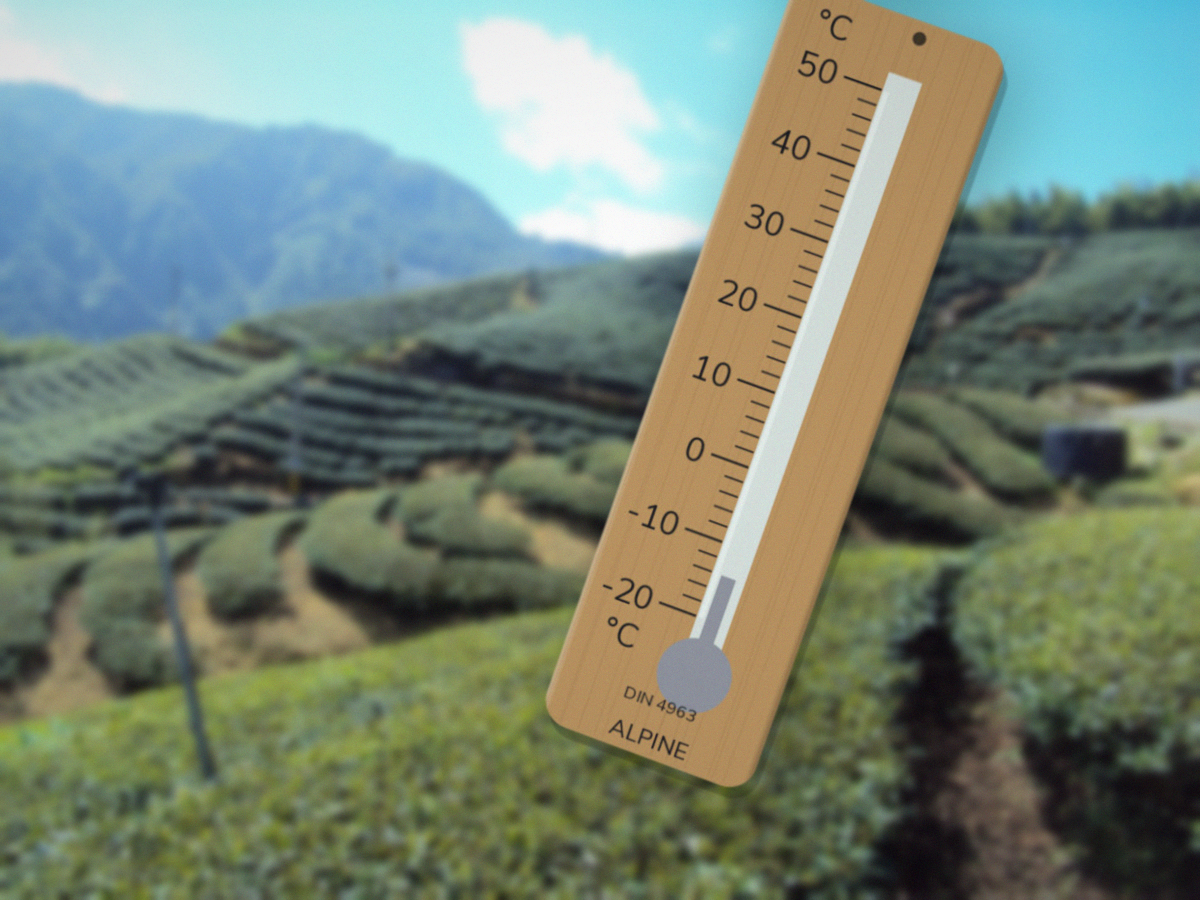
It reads -14 °C
